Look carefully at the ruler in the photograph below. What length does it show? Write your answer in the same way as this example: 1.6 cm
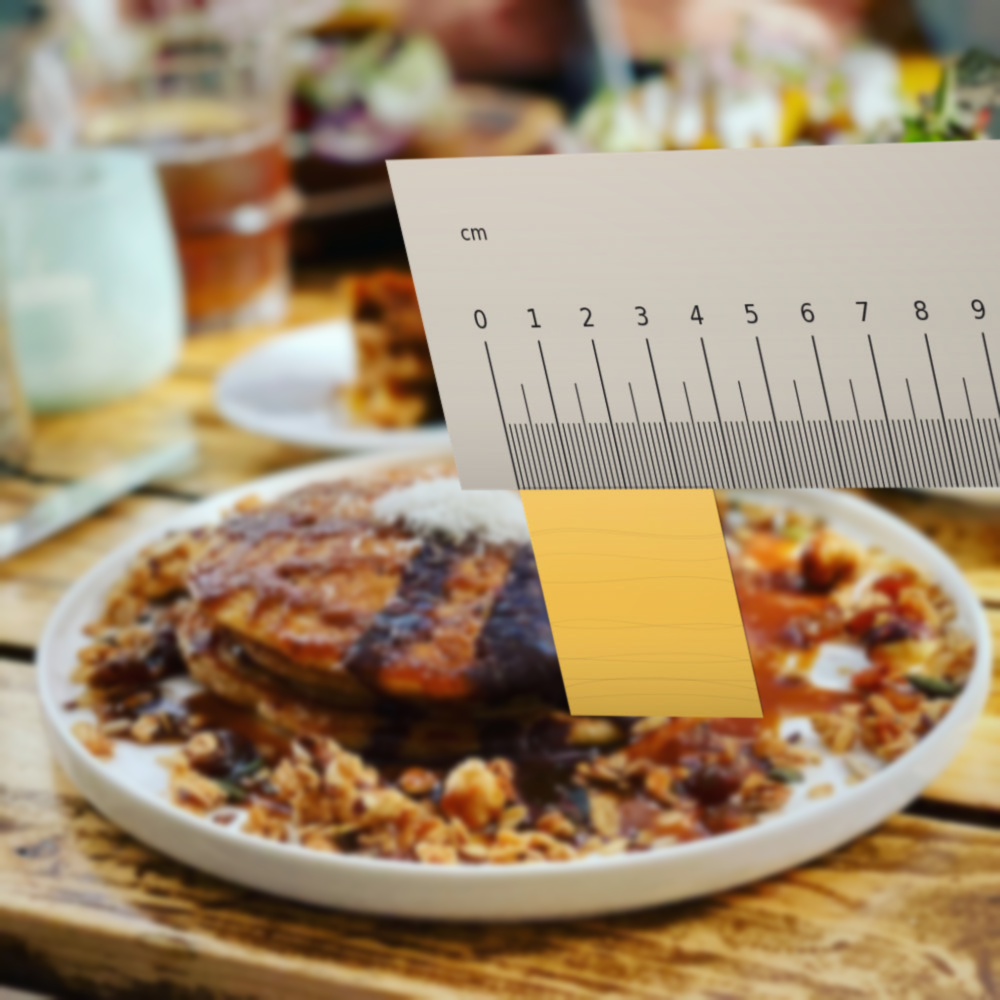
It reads 3.6 cm
